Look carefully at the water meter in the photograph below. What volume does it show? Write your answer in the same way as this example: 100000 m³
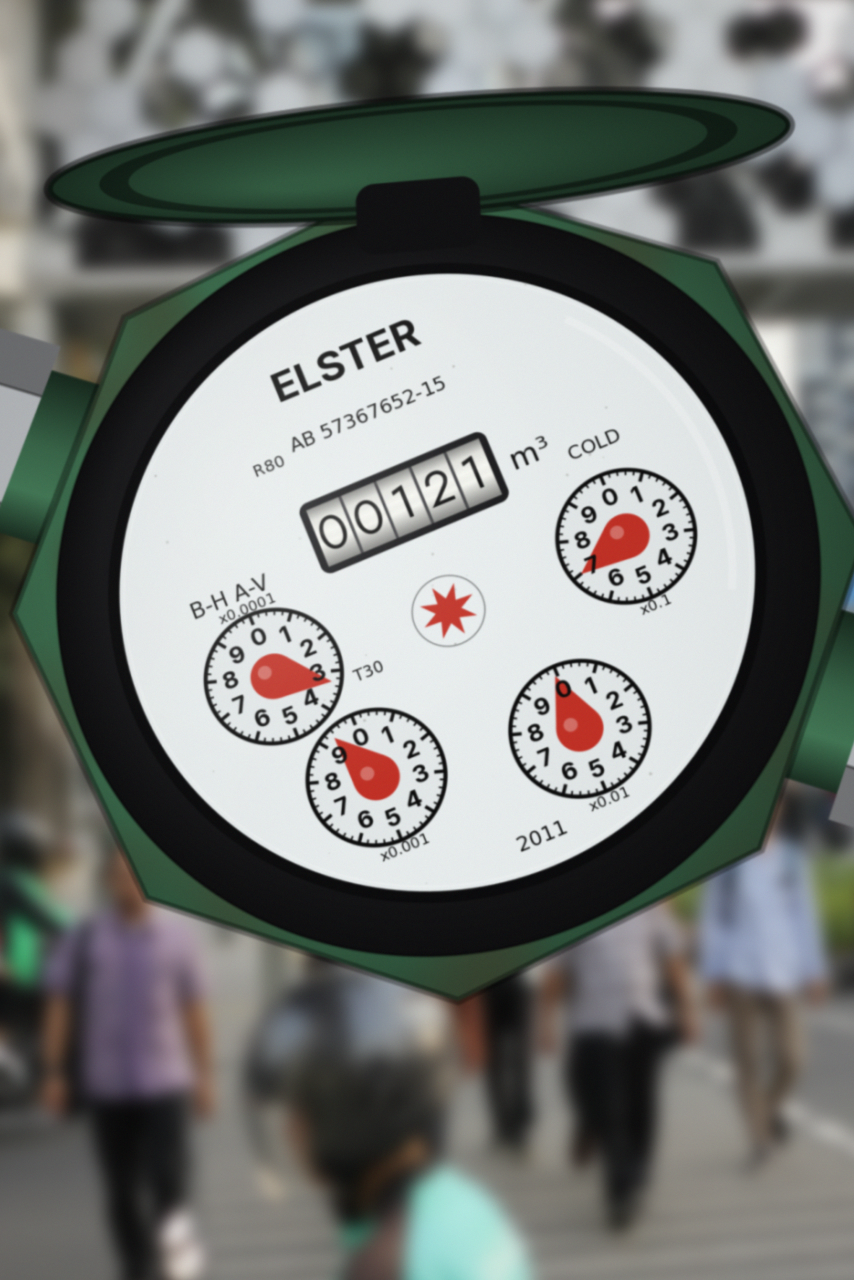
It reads 121.6993 m³
